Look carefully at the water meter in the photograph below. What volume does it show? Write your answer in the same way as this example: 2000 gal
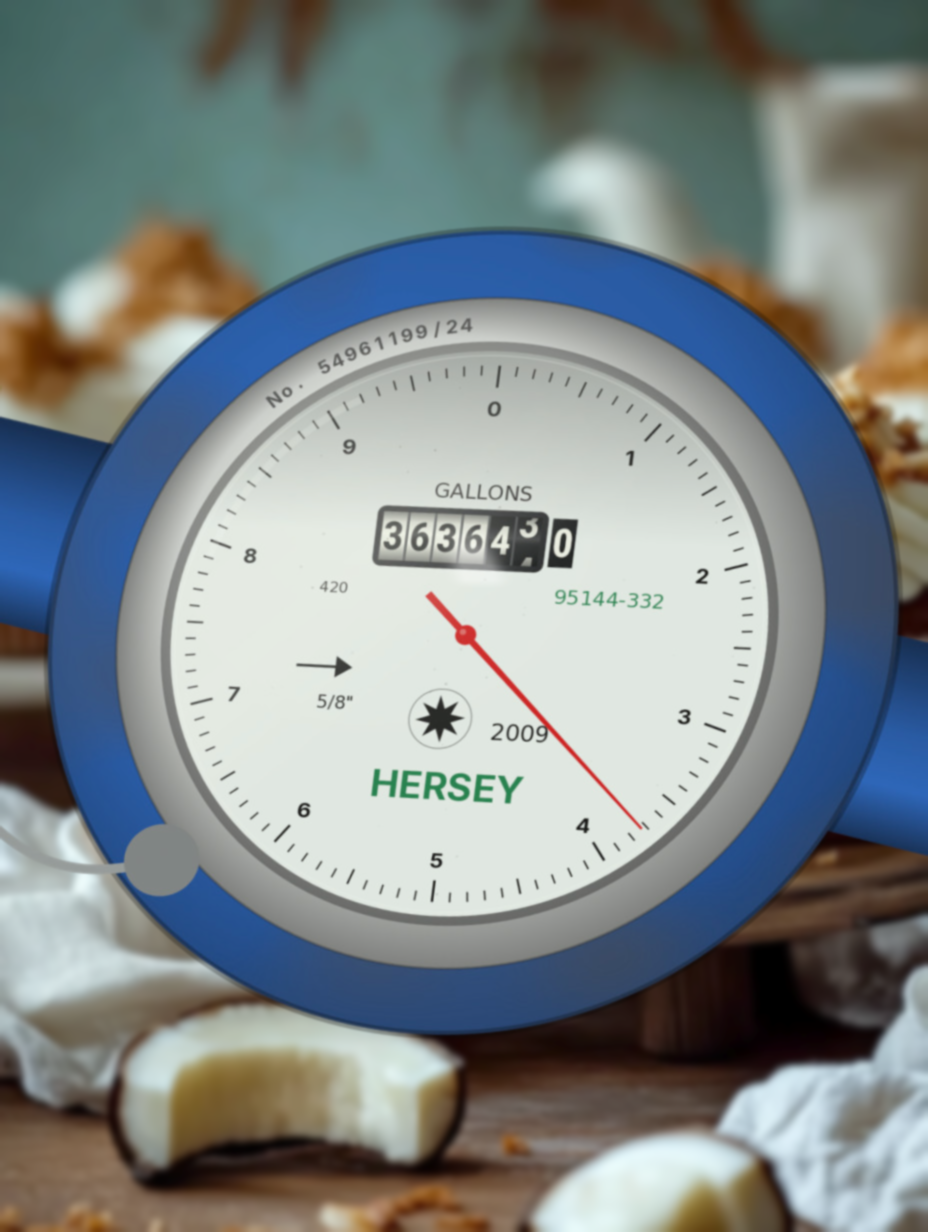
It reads 3636433.7 gal
